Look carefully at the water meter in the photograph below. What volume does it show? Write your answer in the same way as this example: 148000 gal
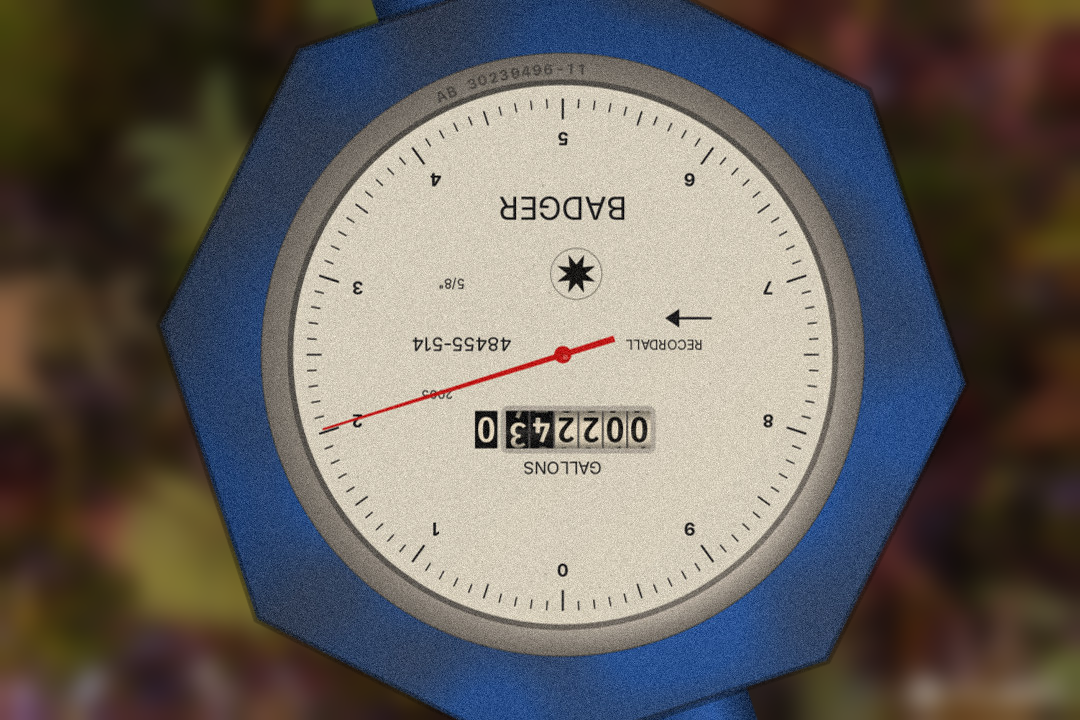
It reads 22432.0 gal
